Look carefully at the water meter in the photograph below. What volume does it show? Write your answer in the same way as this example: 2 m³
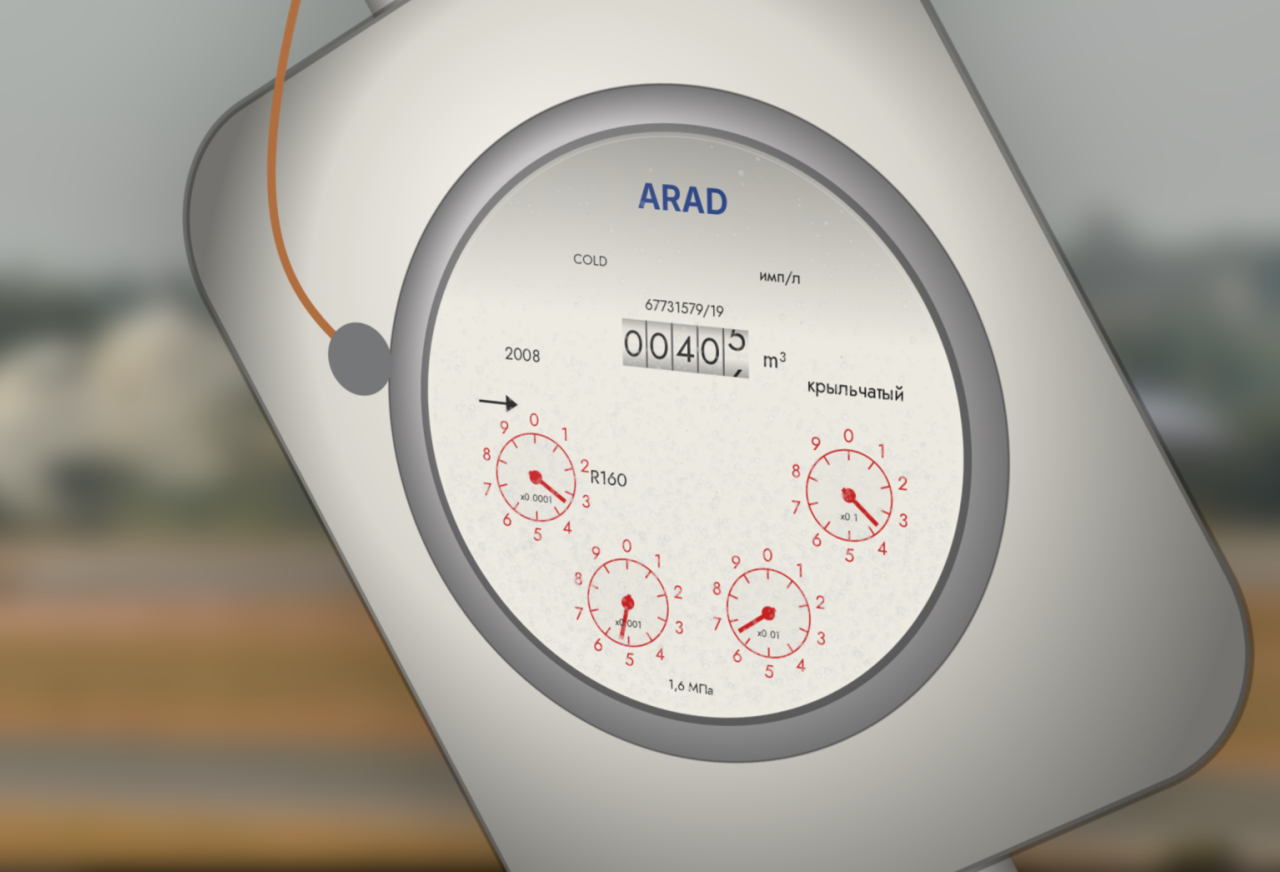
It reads 405.3653 m³
